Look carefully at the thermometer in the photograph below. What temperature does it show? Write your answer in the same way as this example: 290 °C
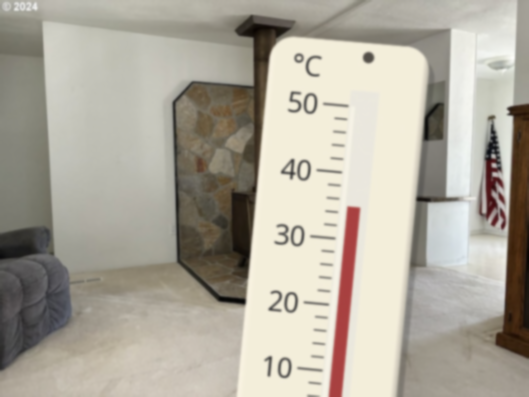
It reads 35 °C
